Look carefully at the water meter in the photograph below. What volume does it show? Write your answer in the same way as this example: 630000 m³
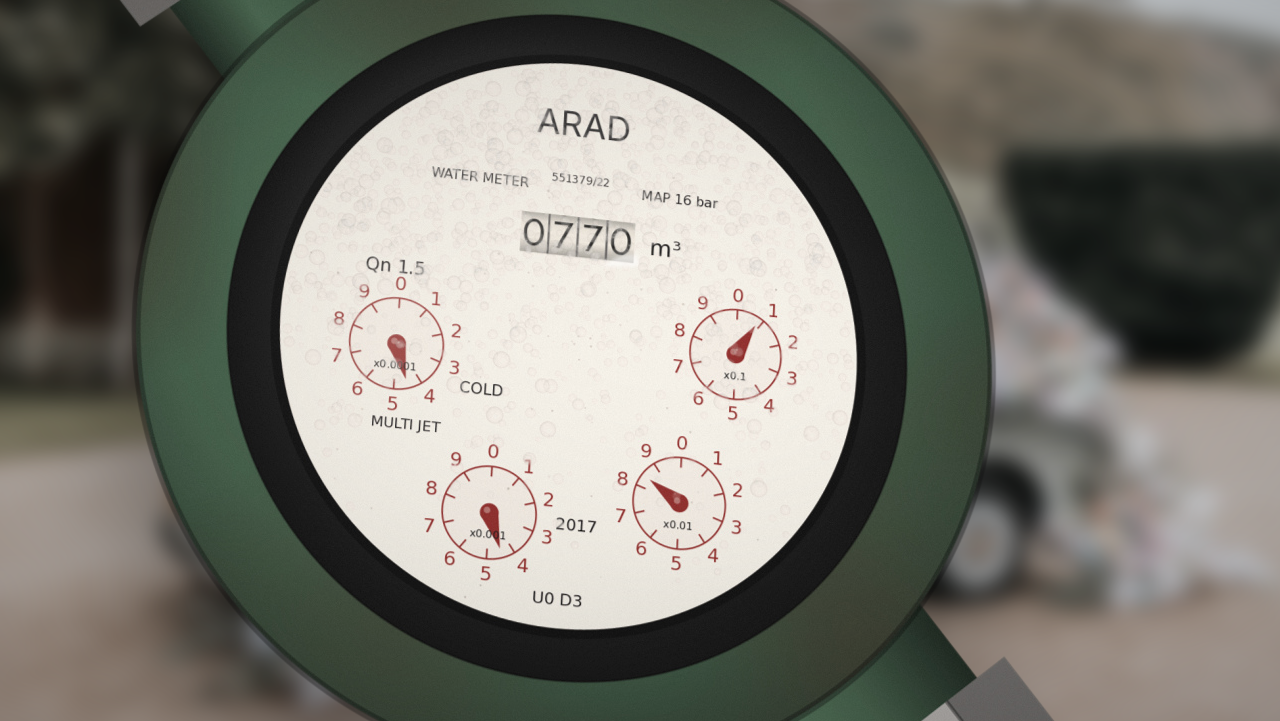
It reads 770.0844 m³
